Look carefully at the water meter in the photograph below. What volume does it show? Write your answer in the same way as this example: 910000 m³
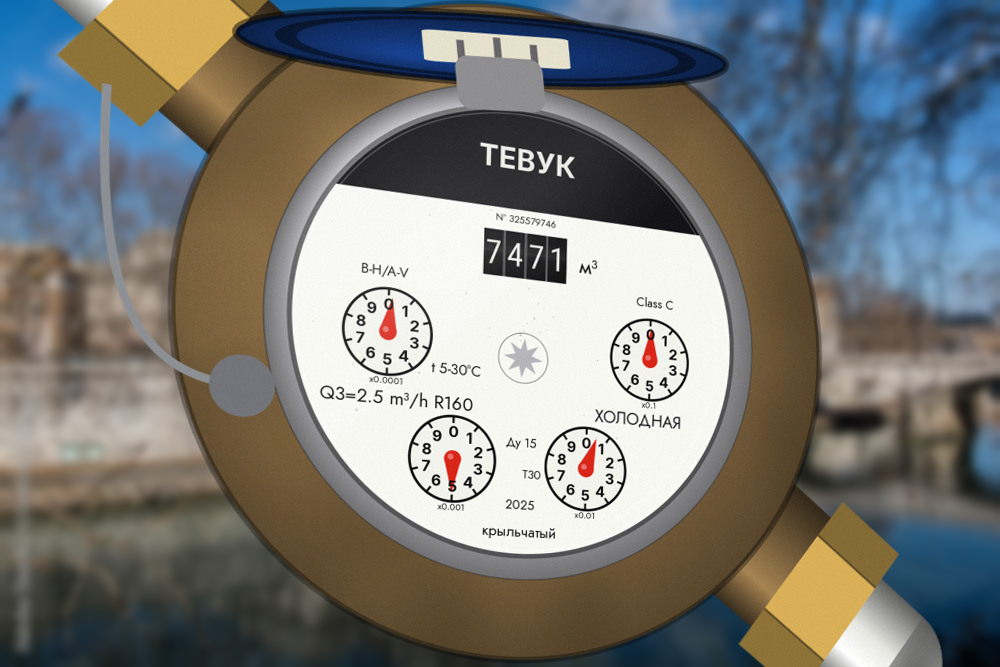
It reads 7471.0050 m³
